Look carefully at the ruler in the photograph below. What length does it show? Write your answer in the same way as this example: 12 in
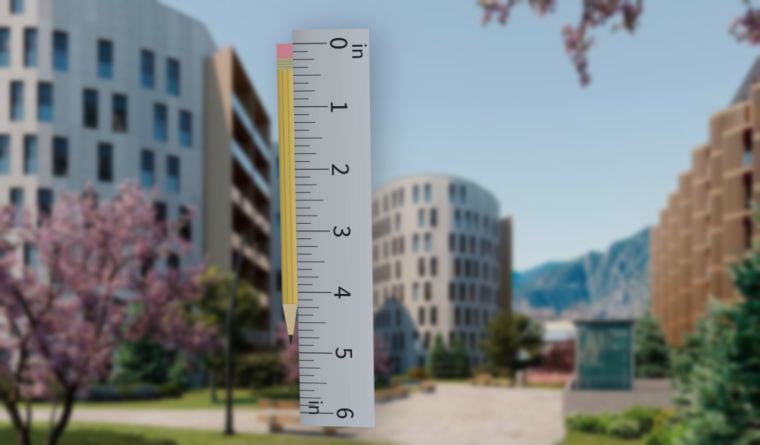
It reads 4.875 in
